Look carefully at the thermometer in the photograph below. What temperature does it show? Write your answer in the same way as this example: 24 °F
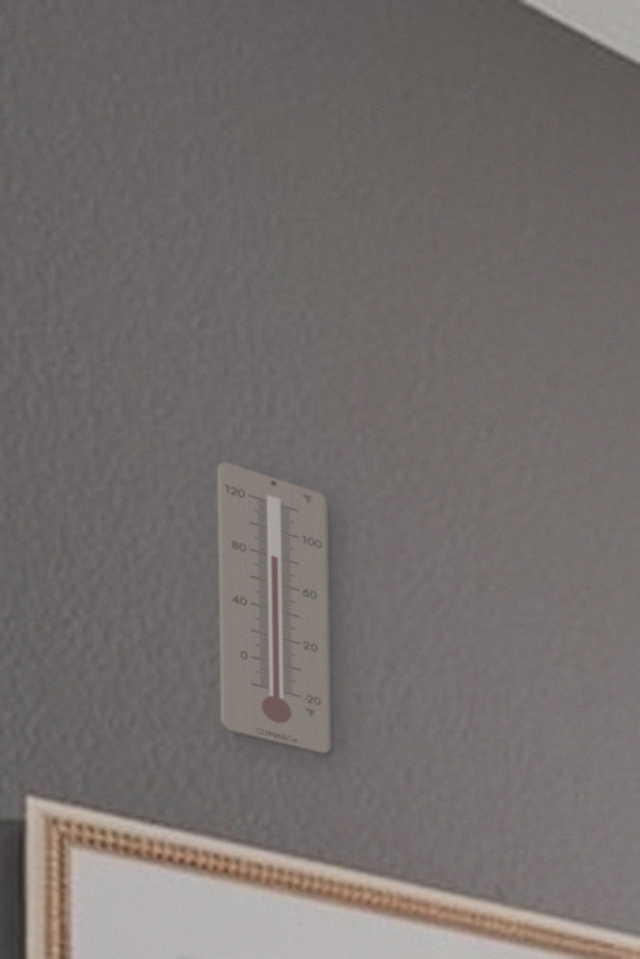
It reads 80 °F
